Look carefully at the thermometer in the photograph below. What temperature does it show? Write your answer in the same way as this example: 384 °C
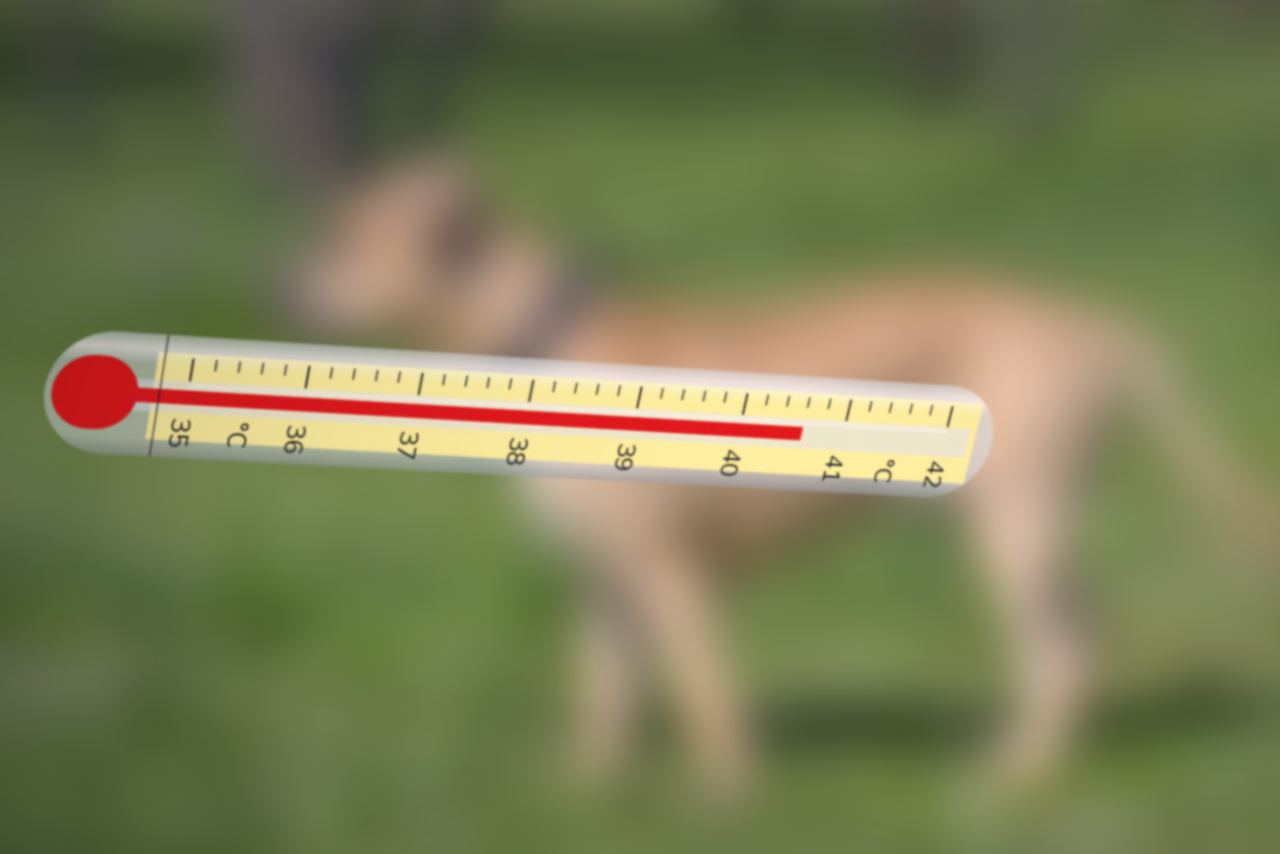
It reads 40.6 °C
